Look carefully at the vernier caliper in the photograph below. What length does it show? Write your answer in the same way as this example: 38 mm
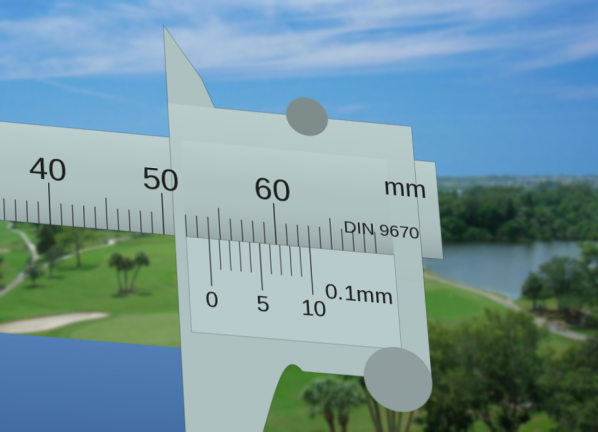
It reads 54.0 mm
